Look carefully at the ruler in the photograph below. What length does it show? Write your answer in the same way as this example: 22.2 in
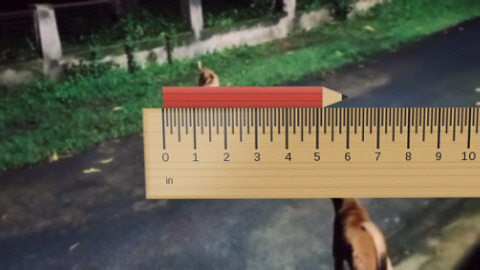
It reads 6 in
